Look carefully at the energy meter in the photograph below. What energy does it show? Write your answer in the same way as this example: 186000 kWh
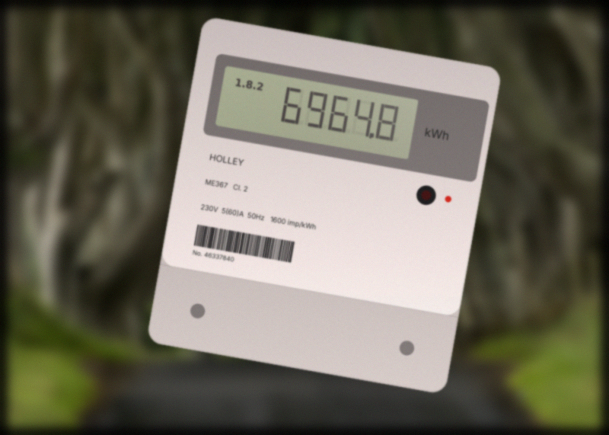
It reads 6964.8 kWh
